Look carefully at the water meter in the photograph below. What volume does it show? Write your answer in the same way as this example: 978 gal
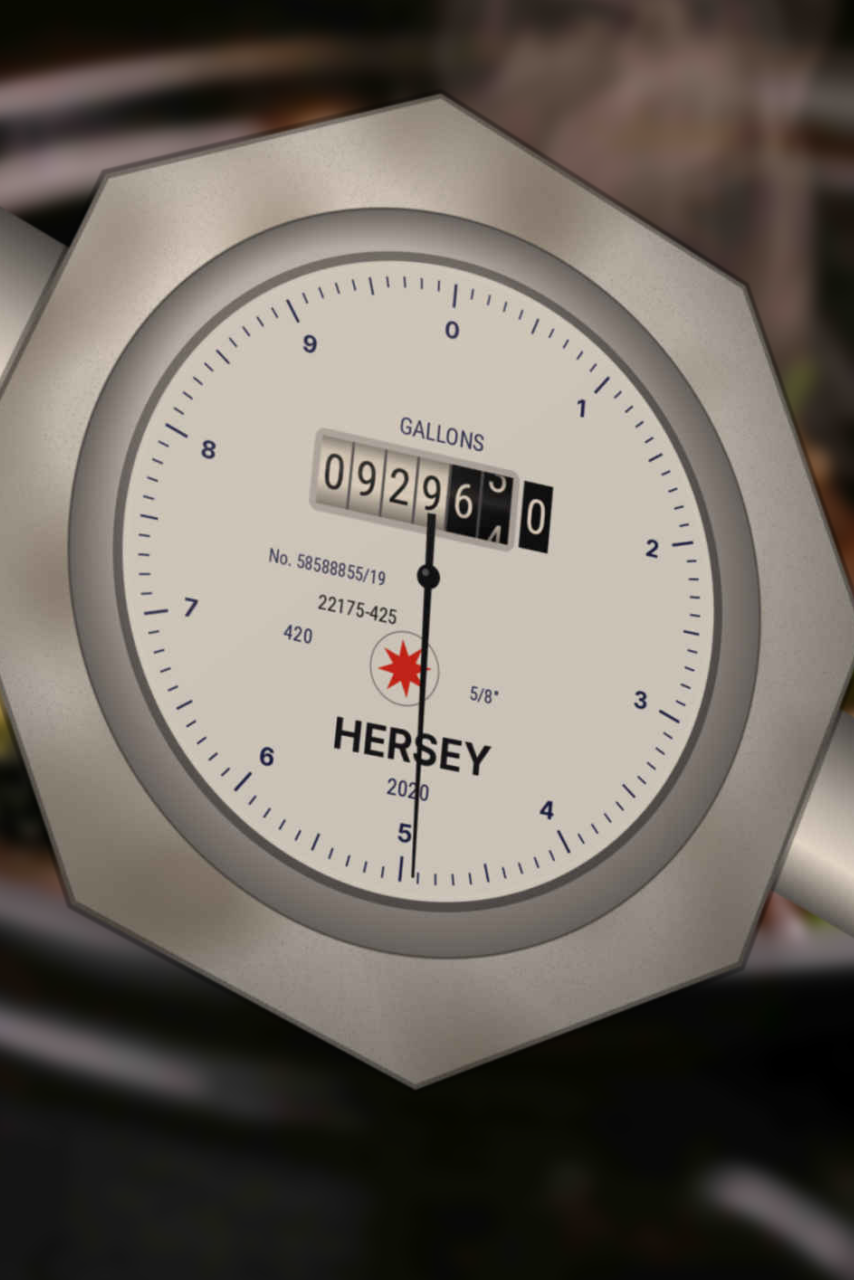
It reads 929634.9 gal
